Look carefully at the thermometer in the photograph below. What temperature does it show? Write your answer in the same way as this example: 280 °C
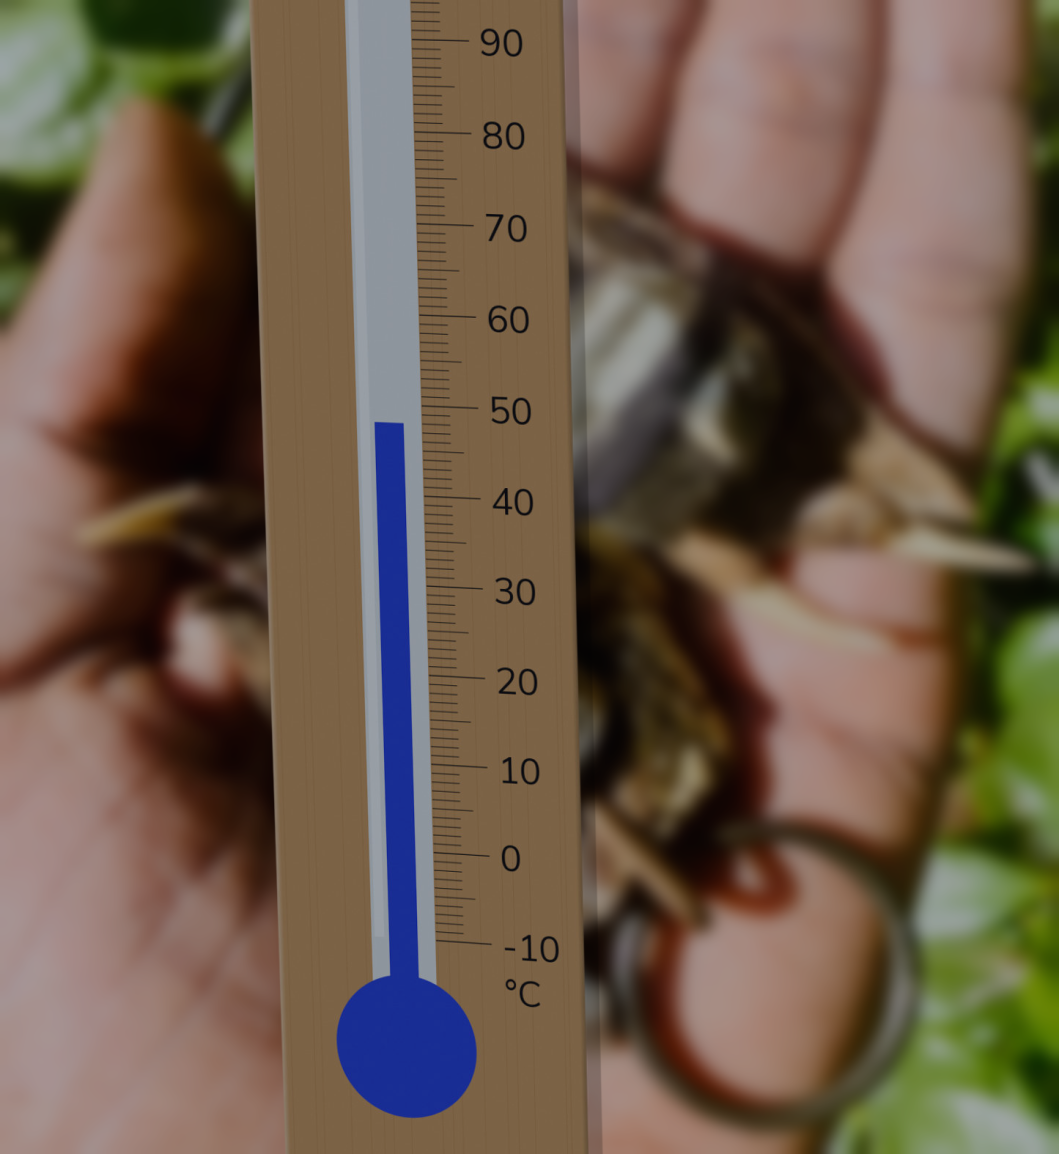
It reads 48 °C
